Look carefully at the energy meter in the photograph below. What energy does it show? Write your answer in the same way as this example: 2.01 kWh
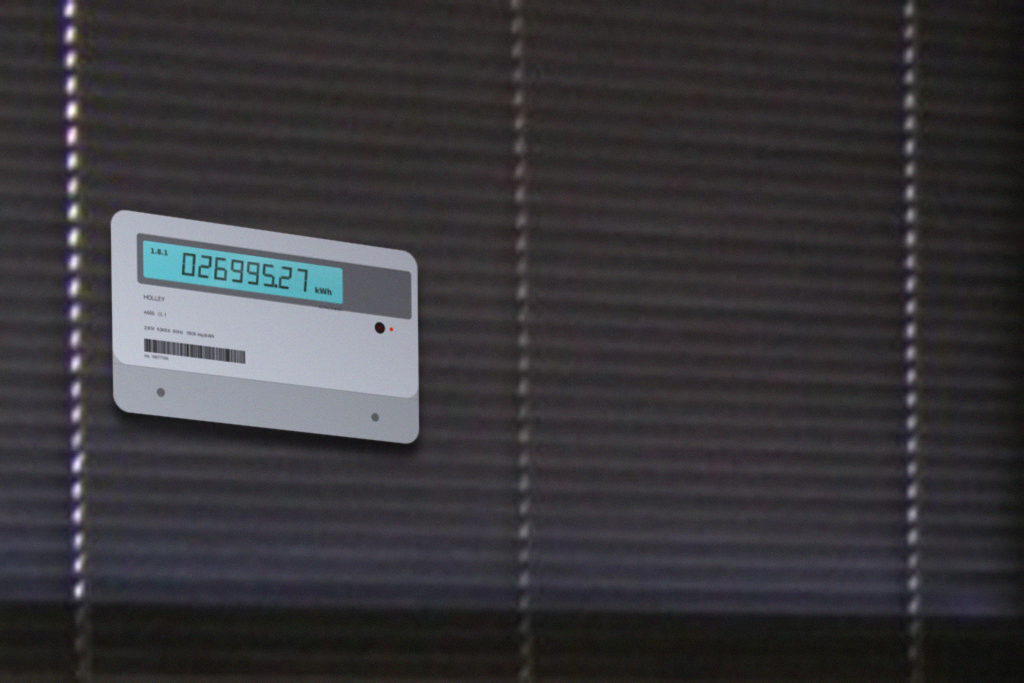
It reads 26995.27 kWh
